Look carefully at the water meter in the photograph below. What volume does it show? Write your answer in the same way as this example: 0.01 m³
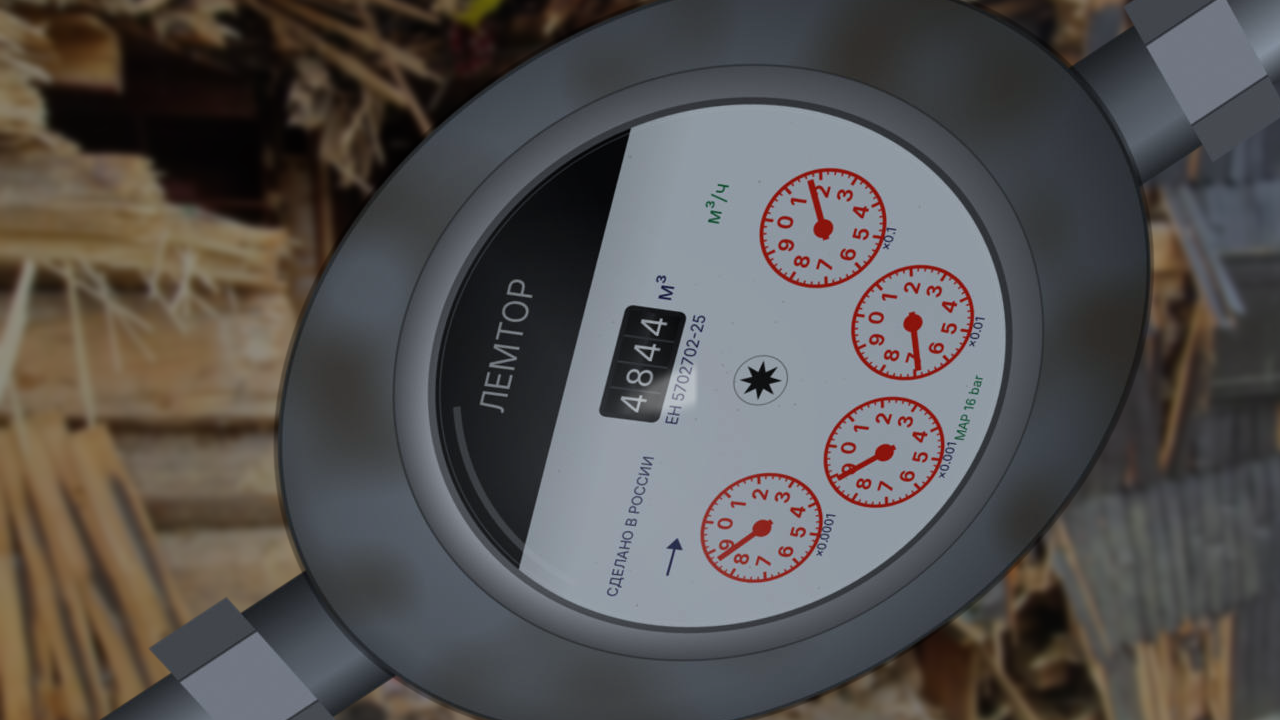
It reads 4844.1688 m³
